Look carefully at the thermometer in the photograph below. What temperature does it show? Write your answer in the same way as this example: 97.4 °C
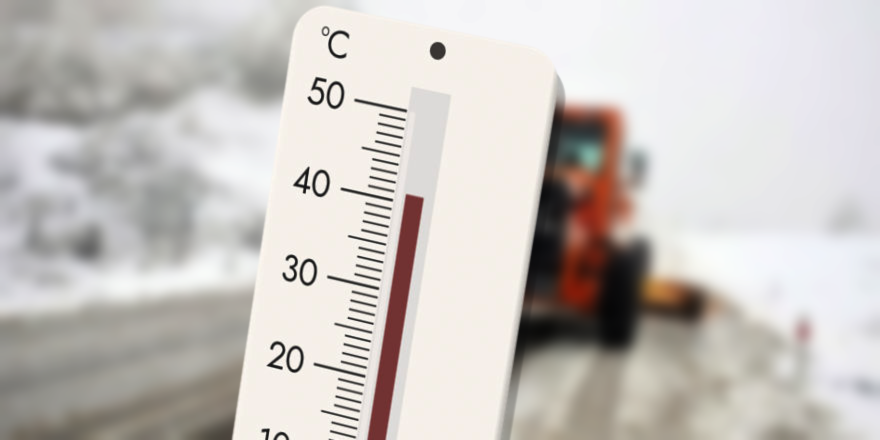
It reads 41 °C
